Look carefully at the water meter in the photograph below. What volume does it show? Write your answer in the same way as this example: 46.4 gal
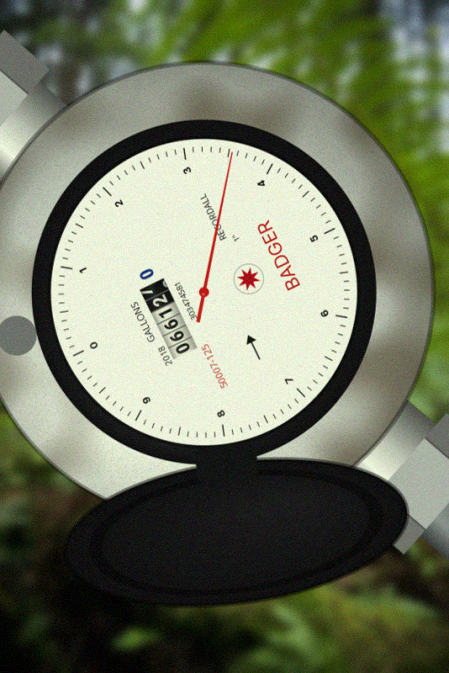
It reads 661273.5 gal
